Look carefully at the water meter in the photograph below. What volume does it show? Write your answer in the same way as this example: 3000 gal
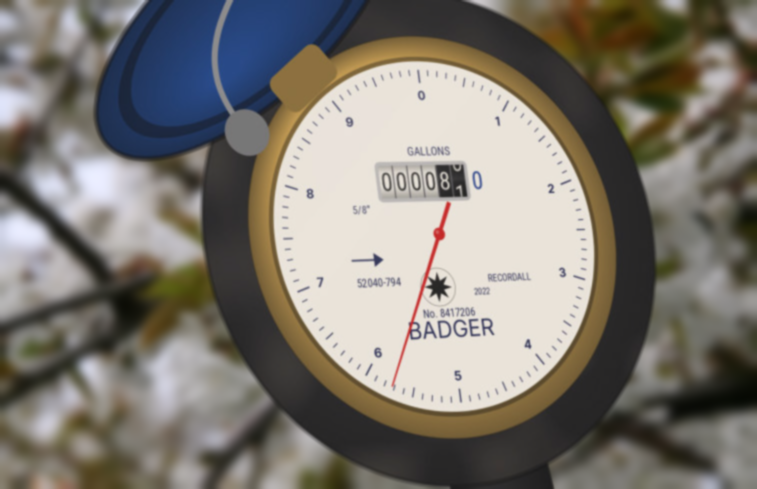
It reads 805.7 gal
